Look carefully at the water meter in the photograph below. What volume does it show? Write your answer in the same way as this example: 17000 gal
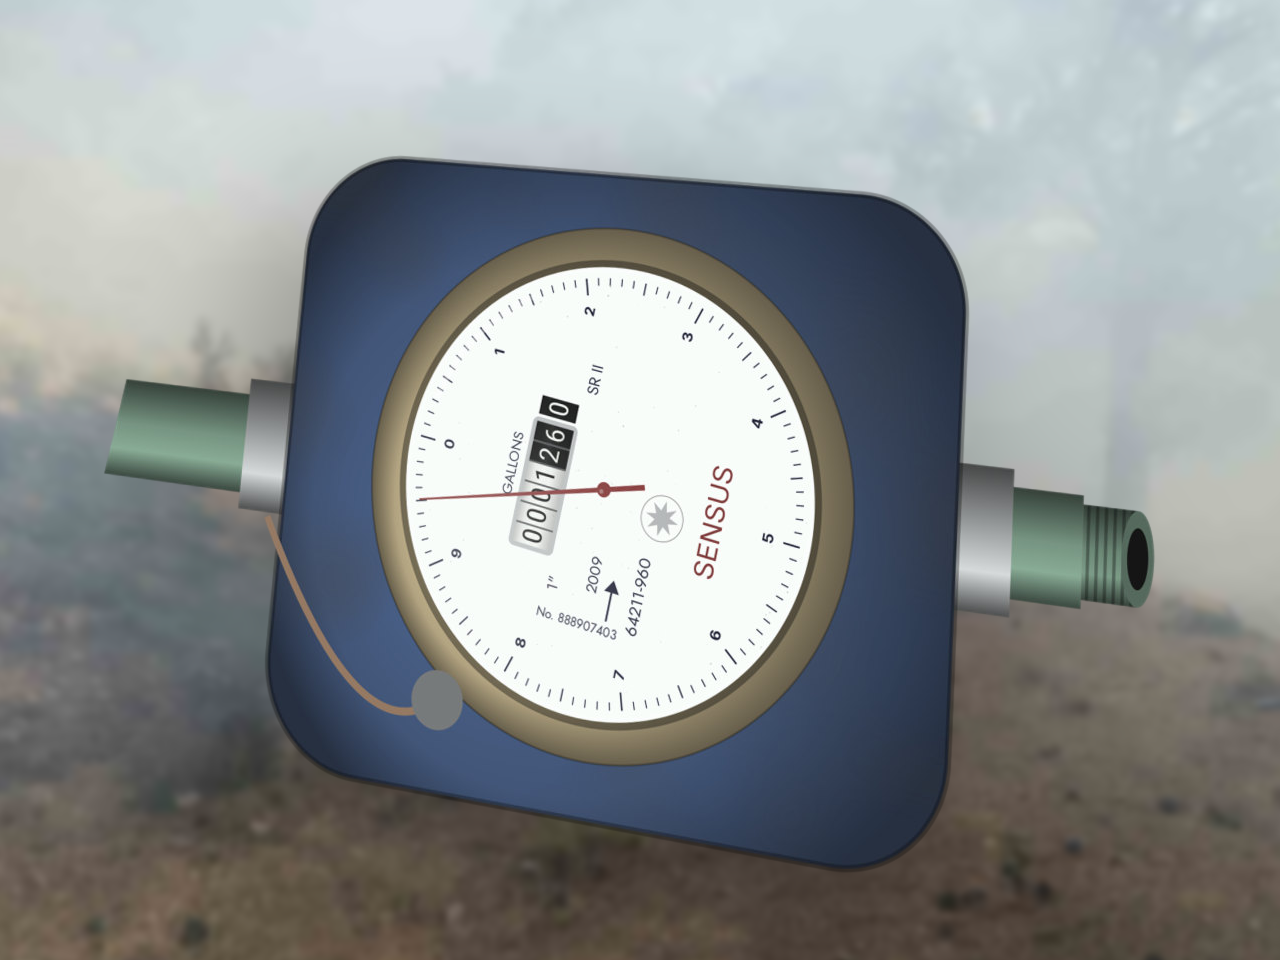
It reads 1259.5 gal
